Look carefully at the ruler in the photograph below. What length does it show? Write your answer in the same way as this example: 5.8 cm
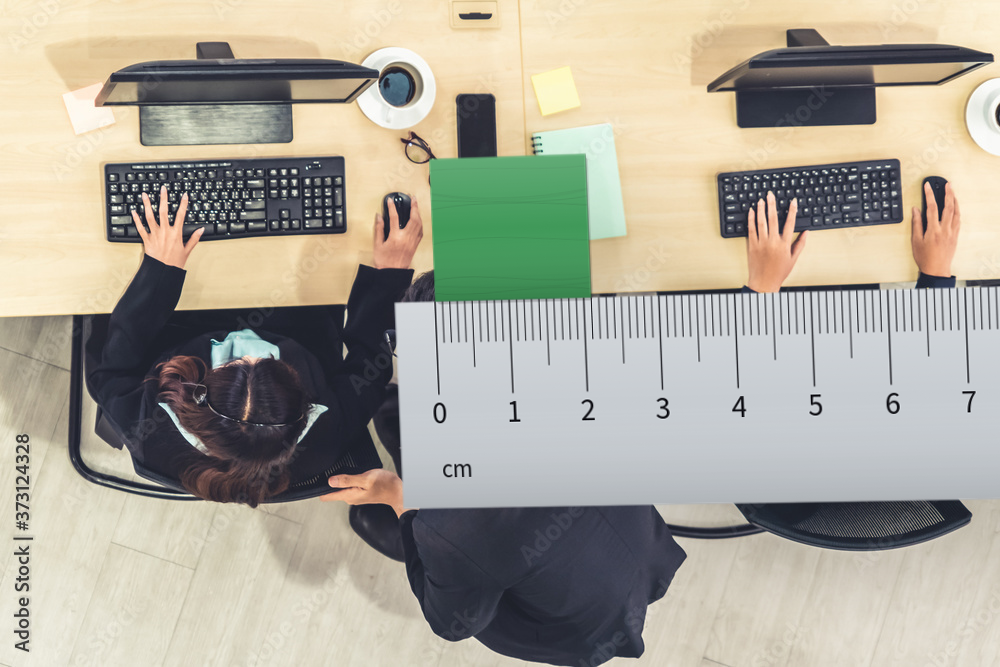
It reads 2.1 cm
